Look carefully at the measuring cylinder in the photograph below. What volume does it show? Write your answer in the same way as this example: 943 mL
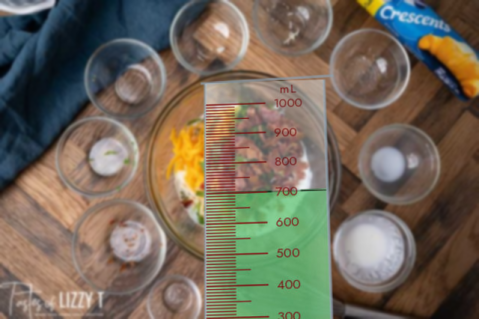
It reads 700 mL
